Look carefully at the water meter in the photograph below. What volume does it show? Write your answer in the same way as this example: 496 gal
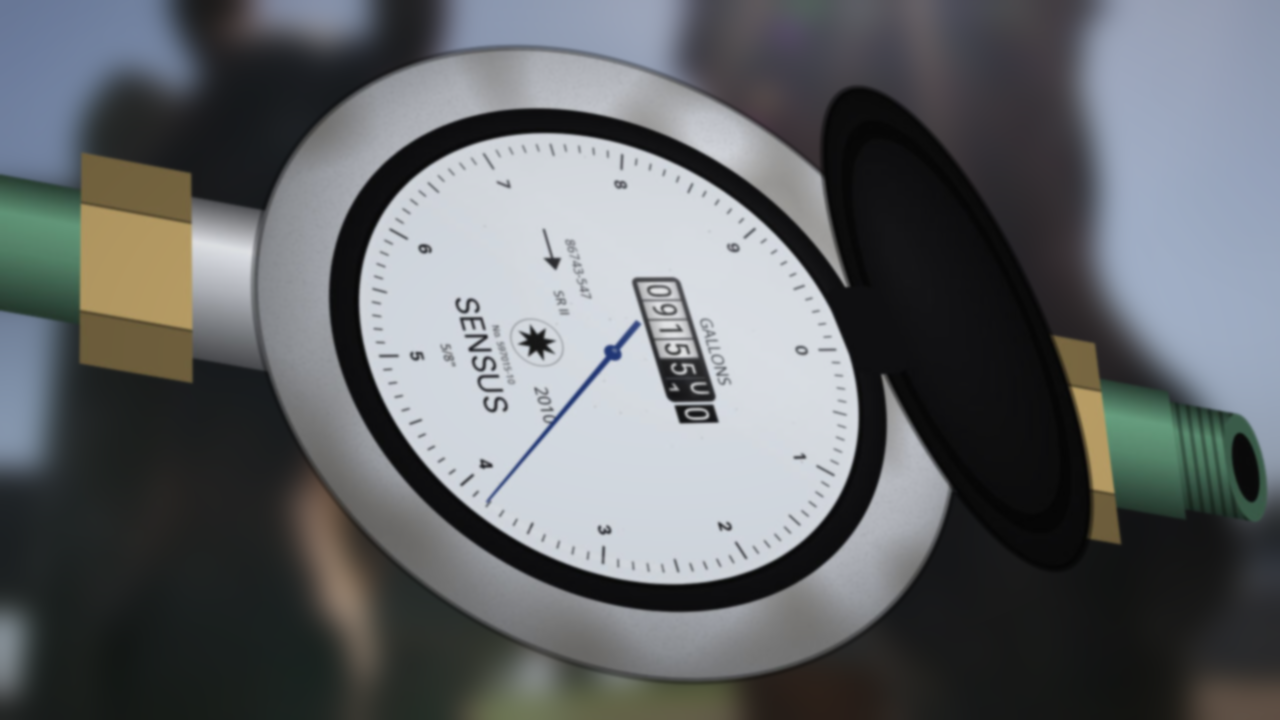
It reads 915503.8 gal
